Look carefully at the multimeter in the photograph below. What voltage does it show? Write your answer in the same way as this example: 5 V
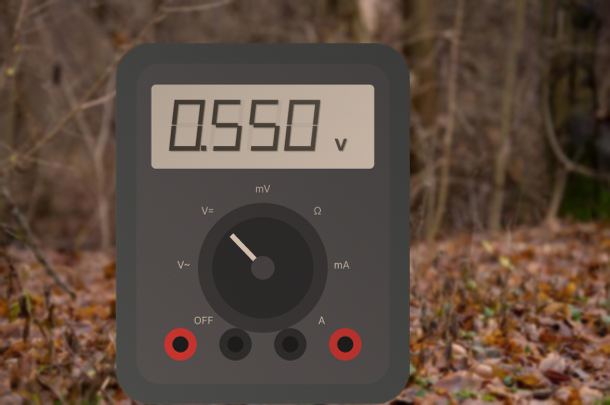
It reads 0.550 V
